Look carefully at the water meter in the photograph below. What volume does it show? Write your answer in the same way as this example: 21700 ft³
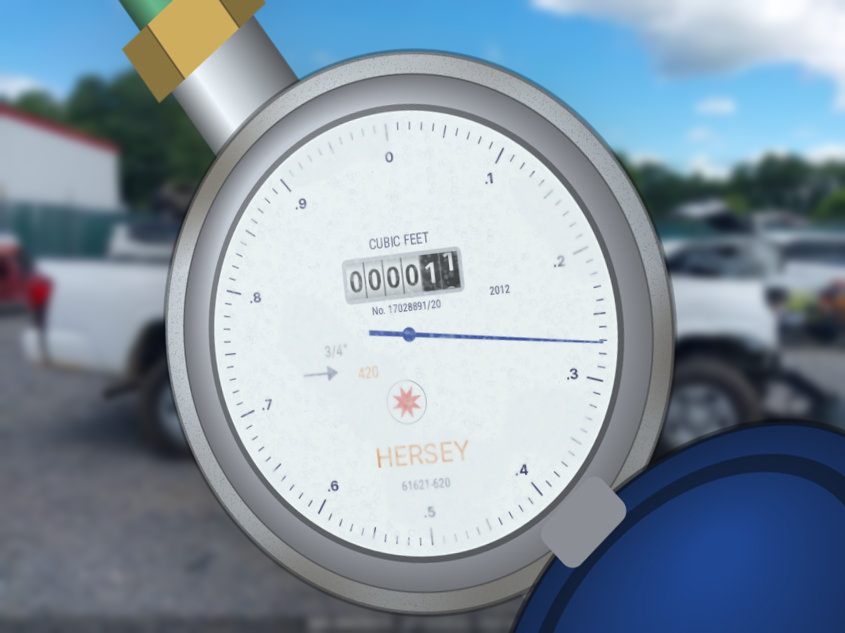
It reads 11.27 ft³
